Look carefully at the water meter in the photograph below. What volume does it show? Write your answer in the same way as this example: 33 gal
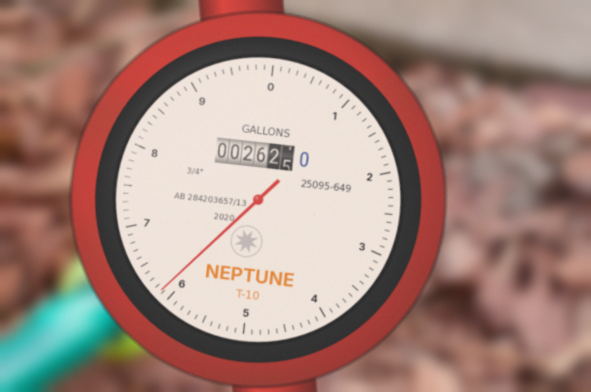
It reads 26246.1 gal
